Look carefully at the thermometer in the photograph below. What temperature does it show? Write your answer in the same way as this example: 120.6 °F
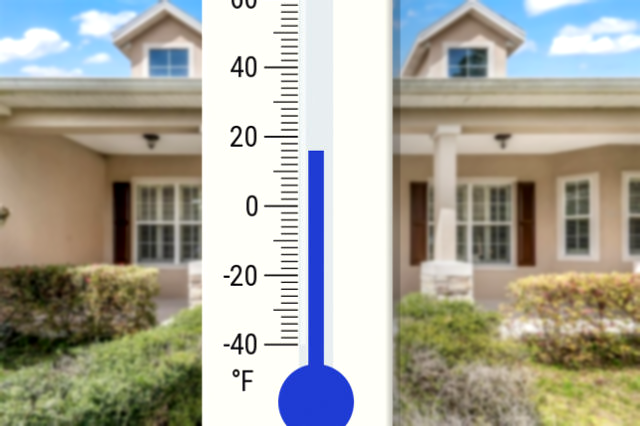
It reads 16 °F
